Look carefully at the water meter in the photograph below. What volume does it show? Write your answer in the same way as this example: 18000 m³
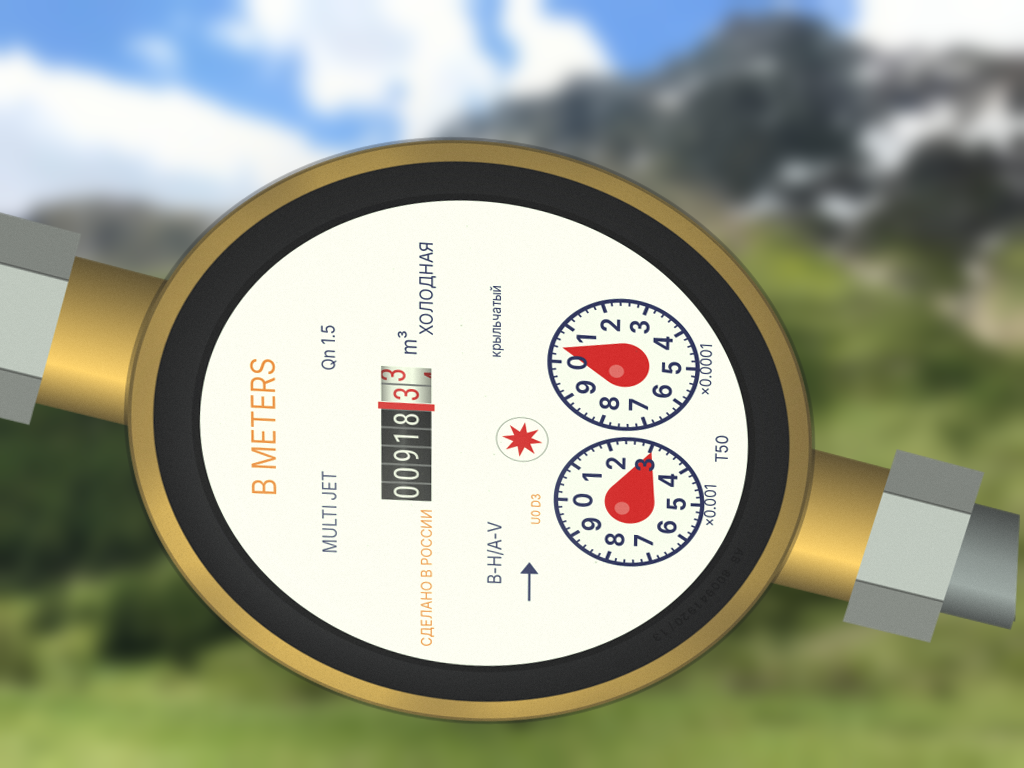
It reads 918.3330 m³
